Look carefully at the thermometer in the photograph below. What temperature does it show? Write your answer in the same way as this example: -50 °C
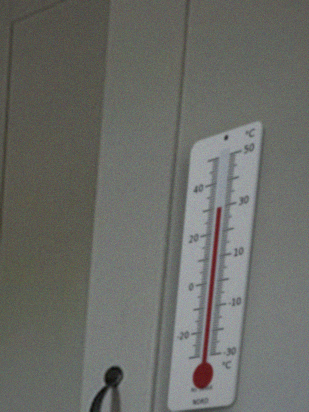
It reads 30 °C
